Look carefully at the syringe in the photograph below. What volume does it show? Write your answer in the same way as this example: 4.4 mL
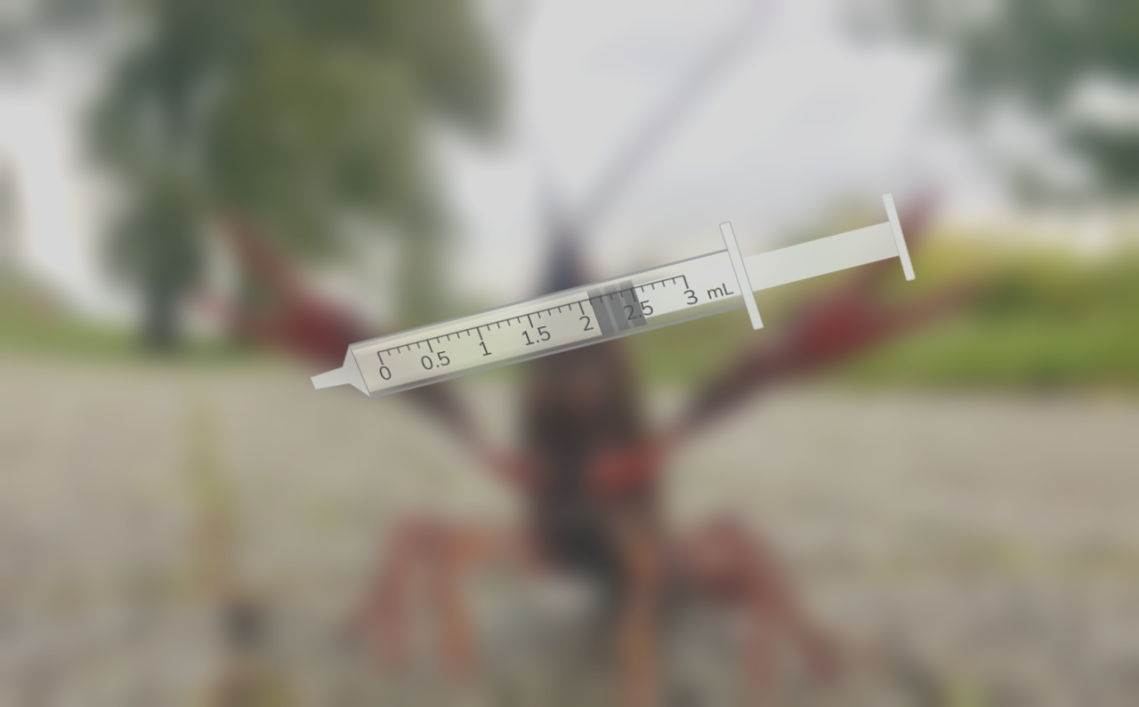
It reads 2.1 mL
